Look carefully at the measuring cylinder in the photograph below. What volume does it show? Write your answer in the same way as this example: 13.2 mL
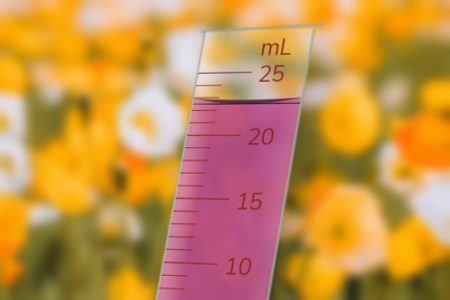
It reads 22.5 mL
